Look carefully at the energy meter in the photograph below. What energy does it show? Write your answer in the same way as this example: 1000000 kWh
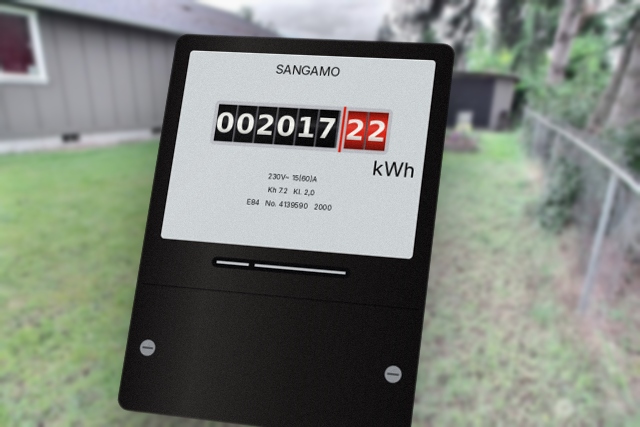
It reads 2017.22 kWh
